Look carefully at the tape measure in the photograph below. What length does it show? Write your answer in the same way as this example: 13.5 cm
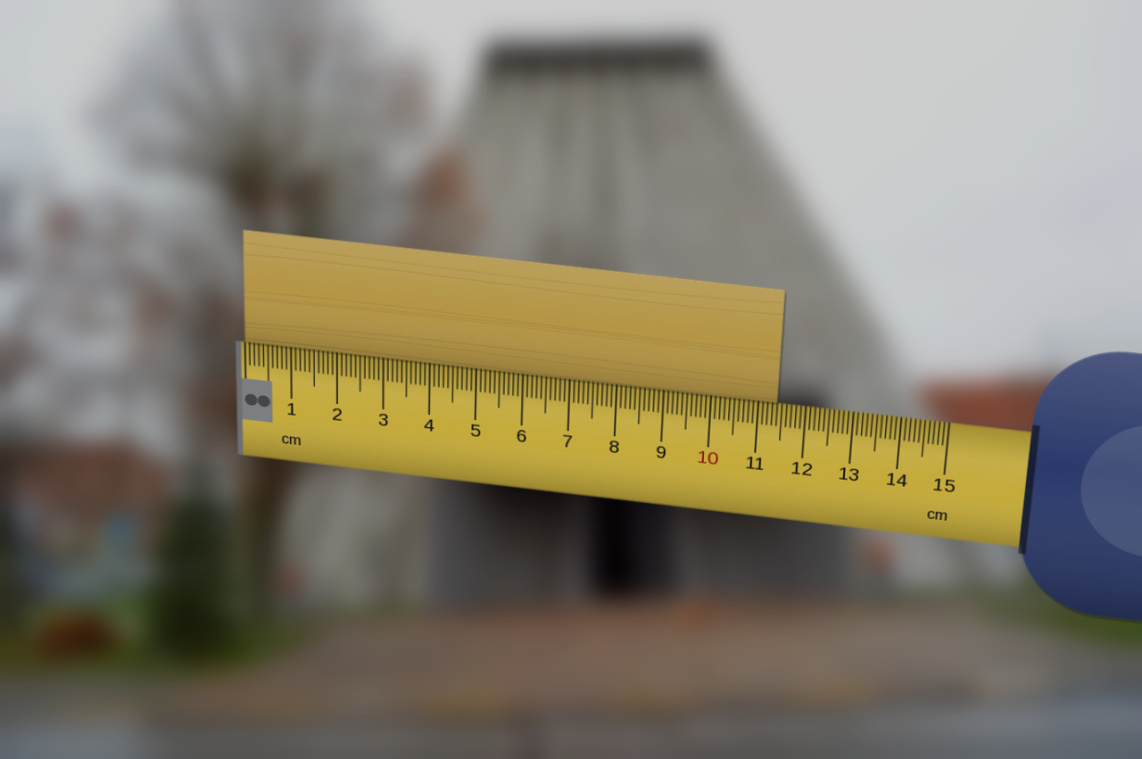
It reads 11.4 cm
